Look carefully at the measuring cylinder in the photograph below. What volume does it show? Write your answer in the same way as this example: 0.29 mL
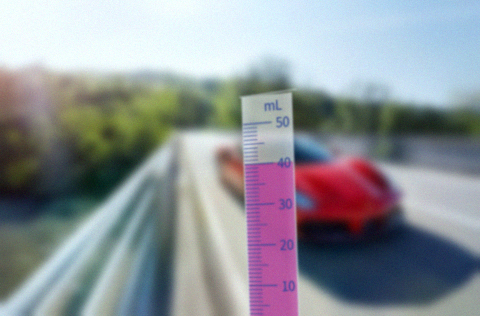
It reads 40 mL
